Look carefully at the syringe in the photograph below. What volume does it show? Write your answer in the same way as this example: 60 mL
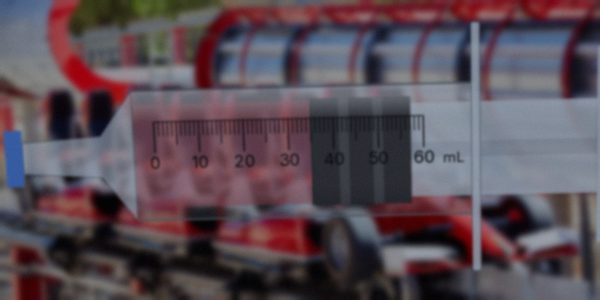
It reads 35 mL
